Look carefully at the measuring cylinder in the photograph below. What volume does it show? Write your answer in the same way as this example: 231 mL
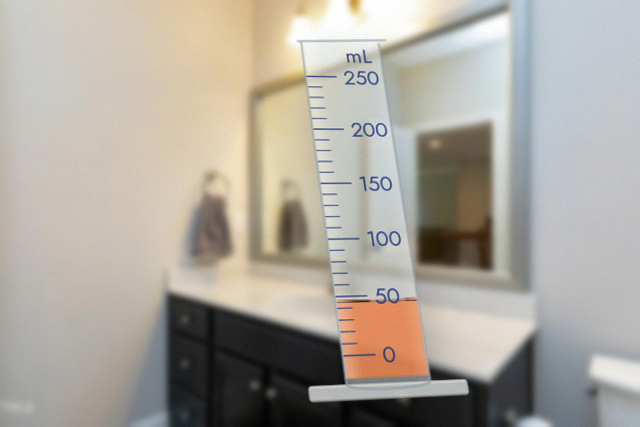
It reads 45 mL
